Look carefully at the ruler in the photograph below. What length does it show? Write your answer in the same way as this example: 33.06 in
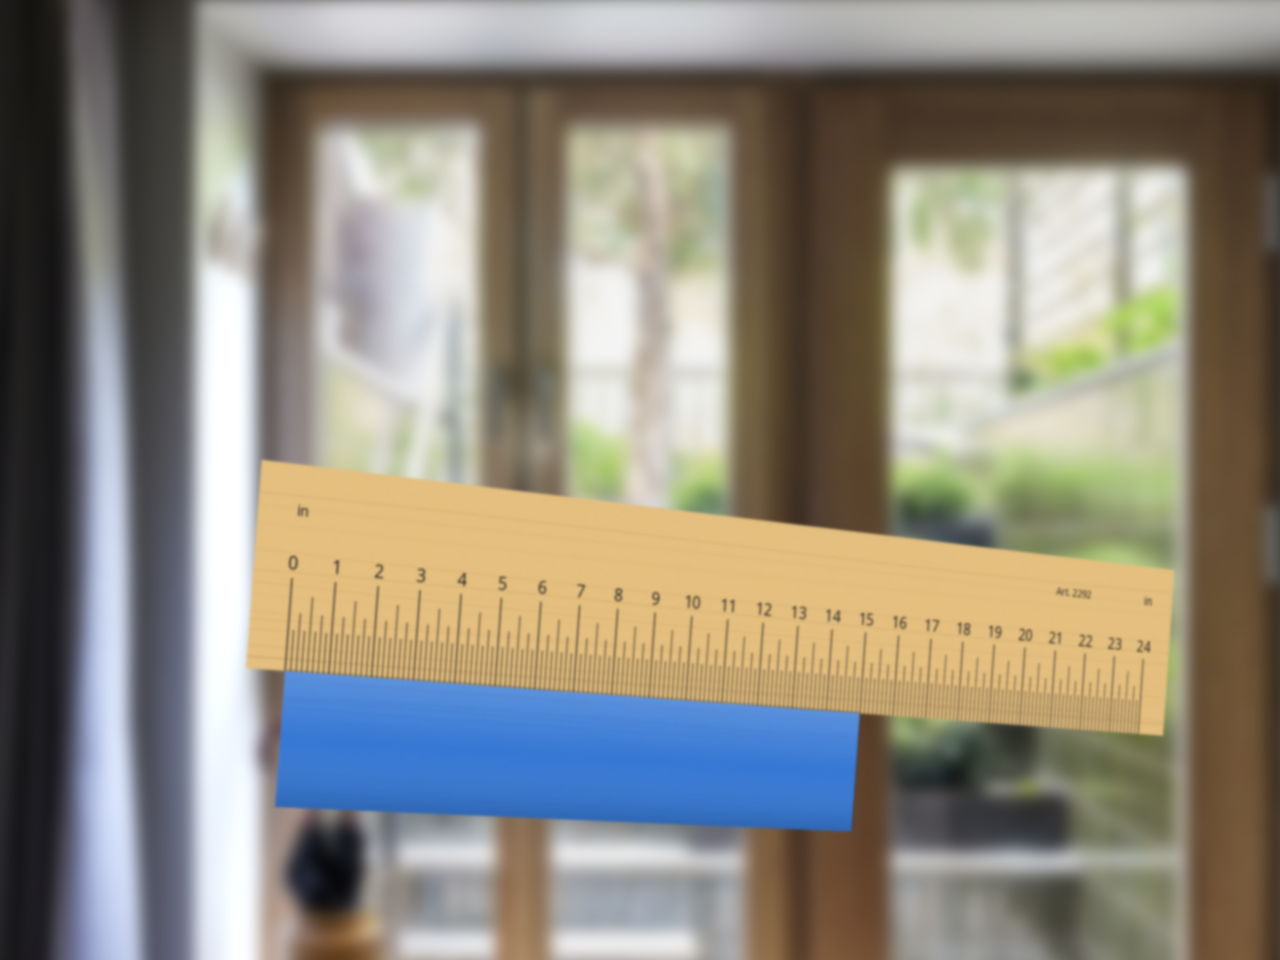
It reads 15 in
